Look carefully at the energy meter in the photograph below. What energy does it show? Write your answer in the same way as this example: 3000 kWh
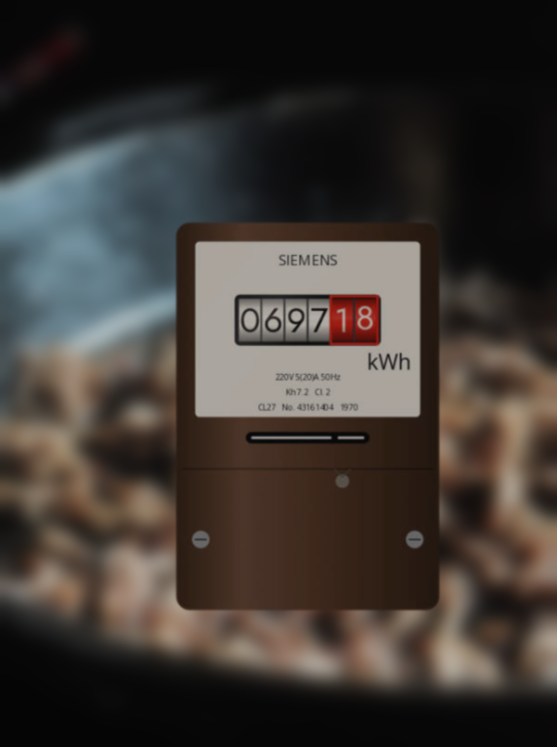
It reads 697.18 kWh
